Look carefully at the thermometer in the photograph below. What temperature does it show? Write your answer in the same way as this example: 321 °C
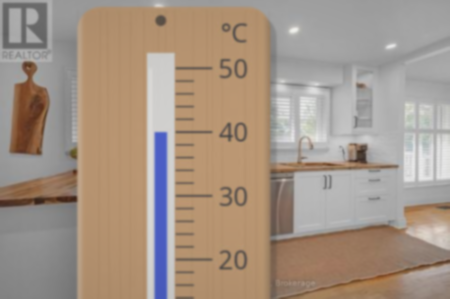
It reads 40 °C
